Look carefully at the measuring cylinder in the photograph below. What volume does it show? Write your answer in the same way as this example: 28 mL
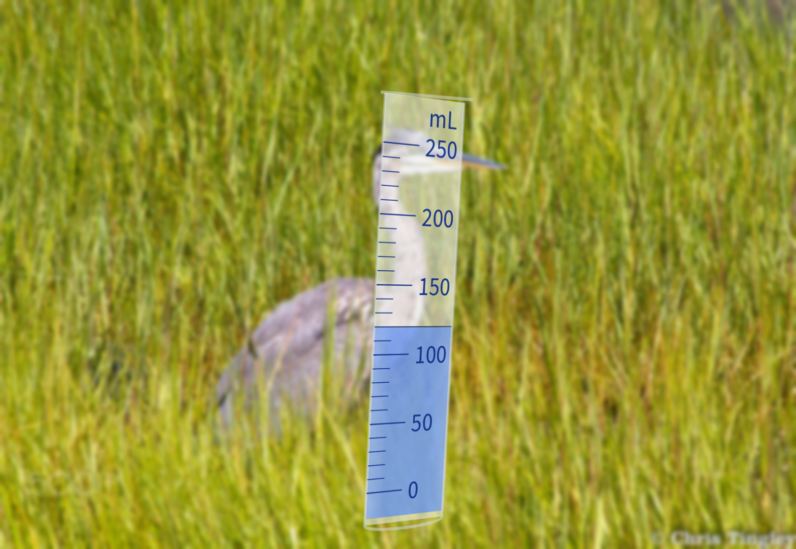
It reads 120 mL
